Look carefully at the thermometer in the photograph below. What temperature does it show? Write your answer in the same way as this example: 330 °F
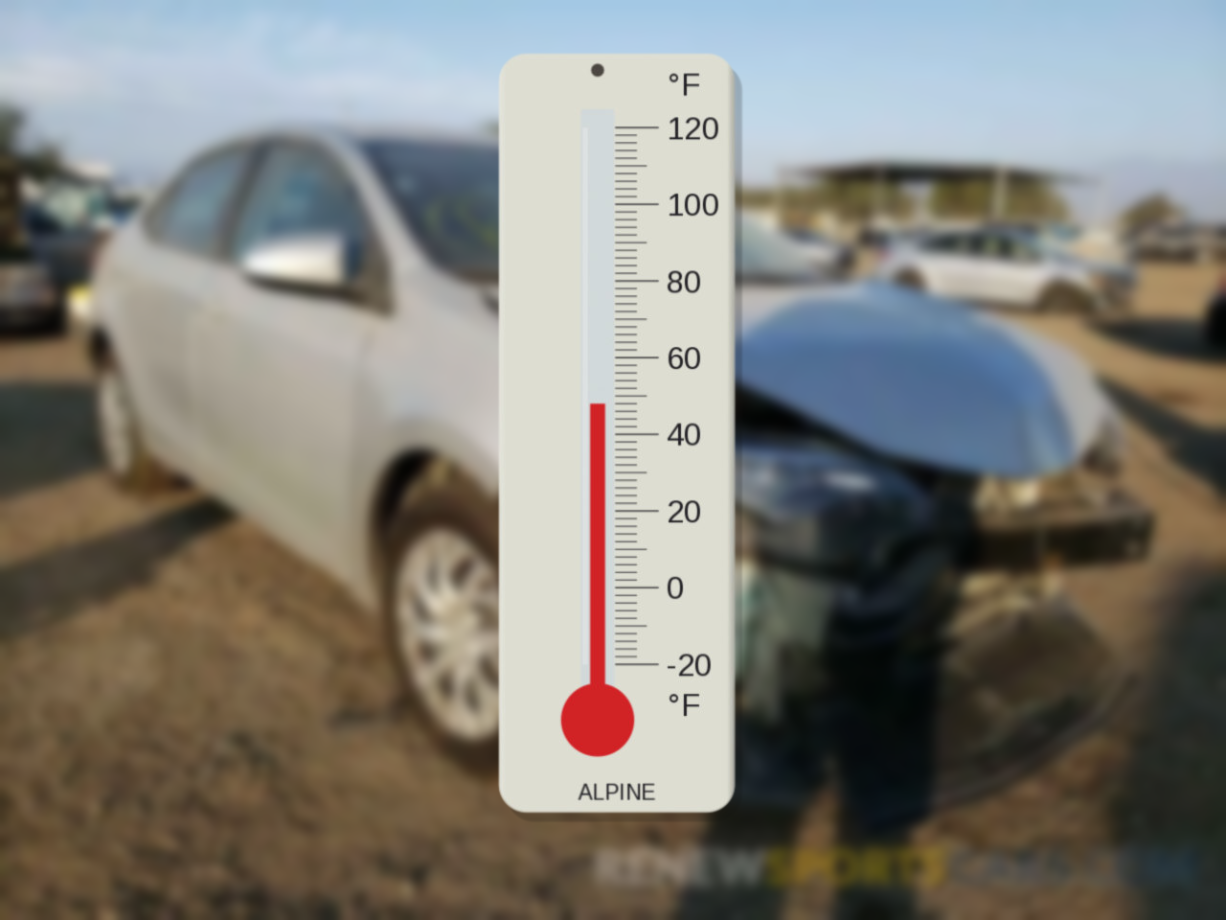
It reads 48 °F
